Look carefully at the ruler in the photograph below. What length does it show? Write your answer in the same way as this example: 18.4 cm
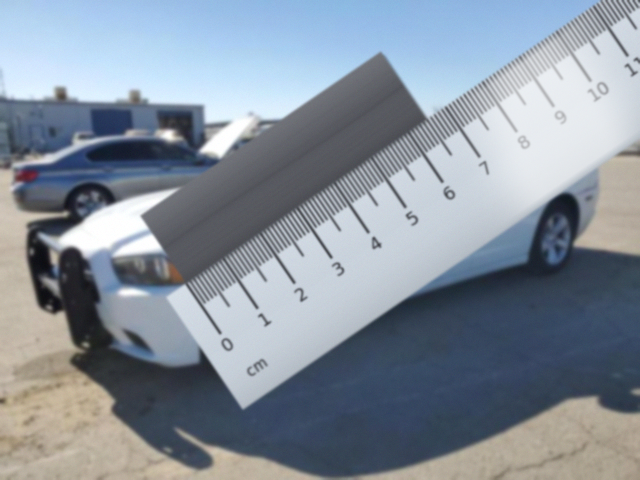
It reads 6.5 cm
